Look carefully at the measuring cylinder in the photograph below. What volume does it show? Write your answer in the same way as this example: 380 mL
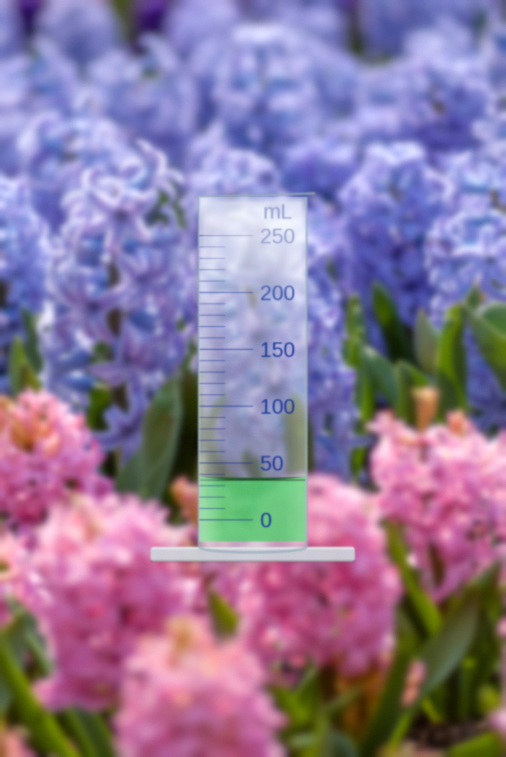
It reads 35 mL
